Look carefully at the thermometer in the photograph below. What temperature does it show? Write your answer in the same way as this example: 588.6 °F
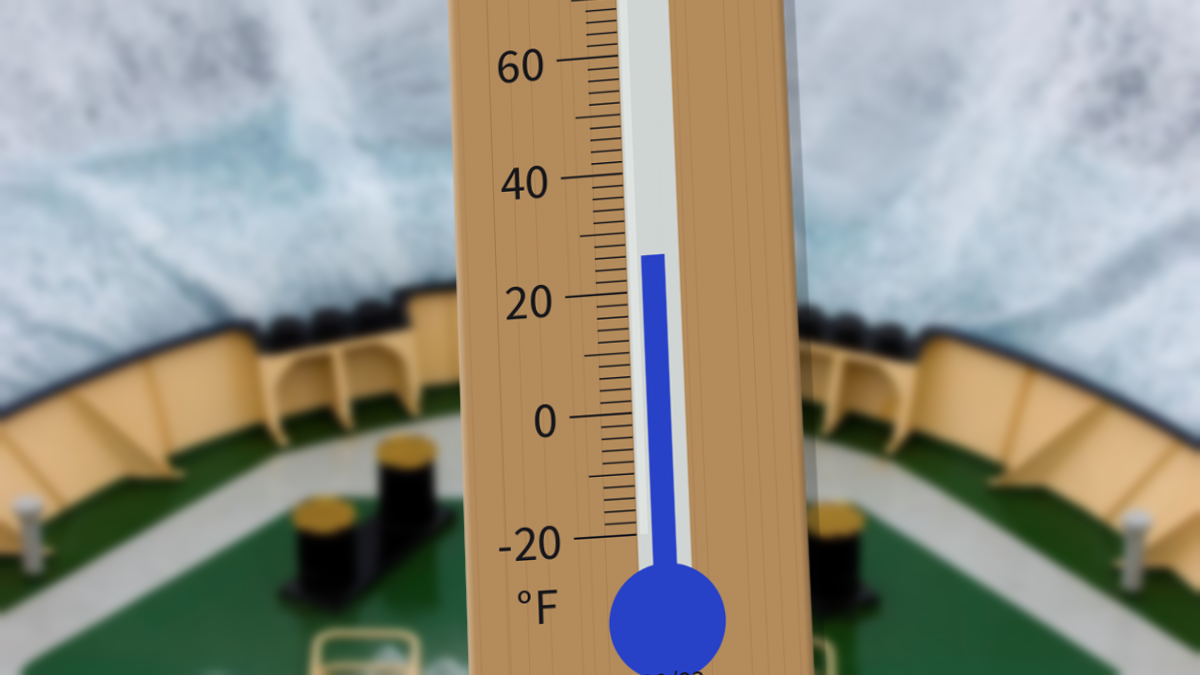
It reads 26 °F
